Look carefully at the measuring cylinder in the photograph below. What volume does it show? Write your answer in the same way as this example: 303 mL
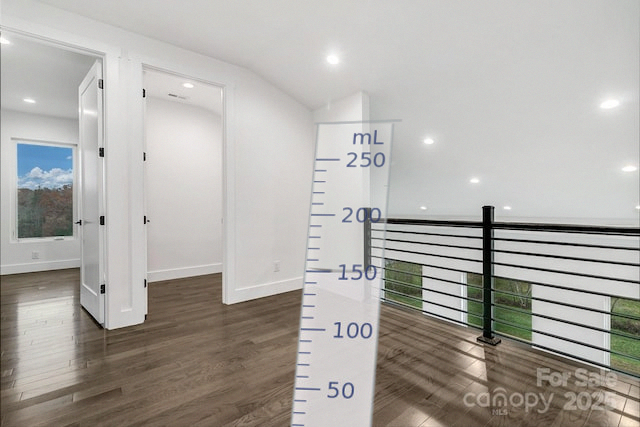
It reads 150 mL
